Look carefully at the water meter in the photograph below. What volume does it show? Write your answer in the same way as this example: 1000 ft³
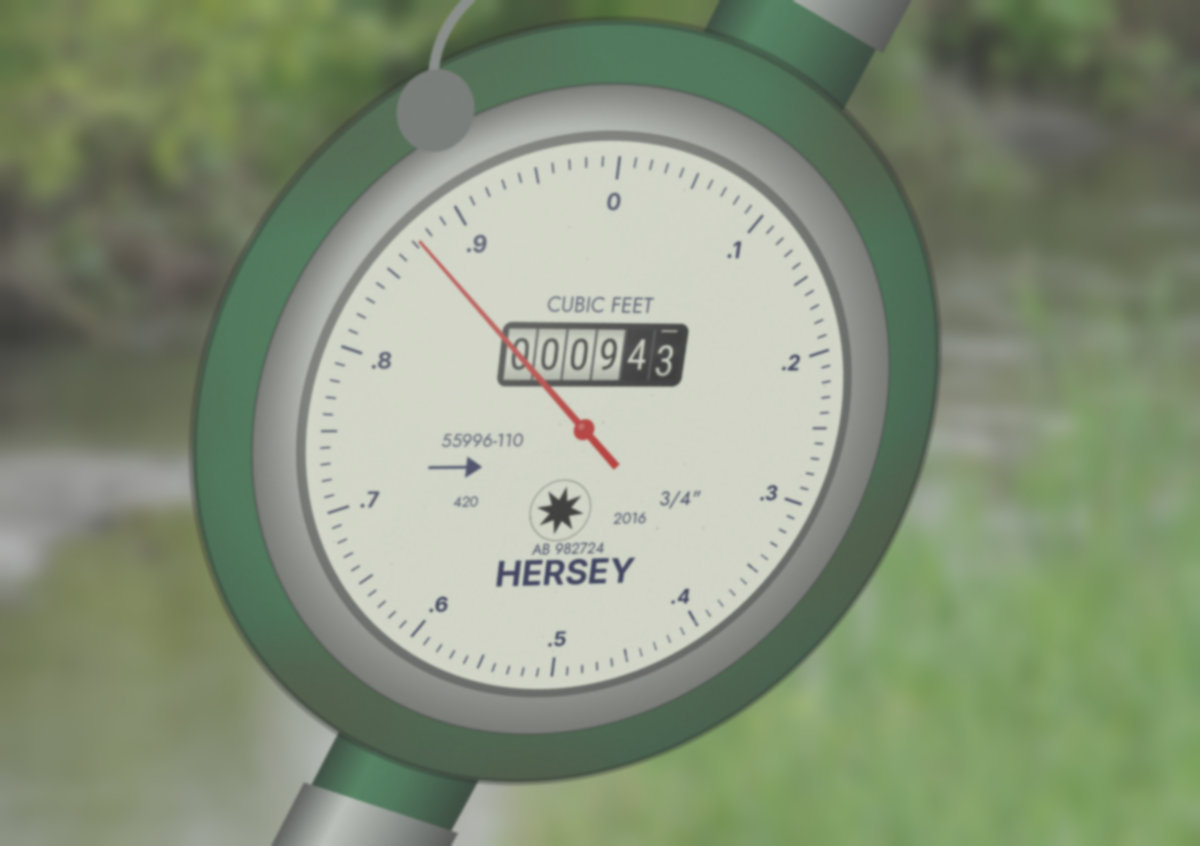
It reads 942.87 ft³
